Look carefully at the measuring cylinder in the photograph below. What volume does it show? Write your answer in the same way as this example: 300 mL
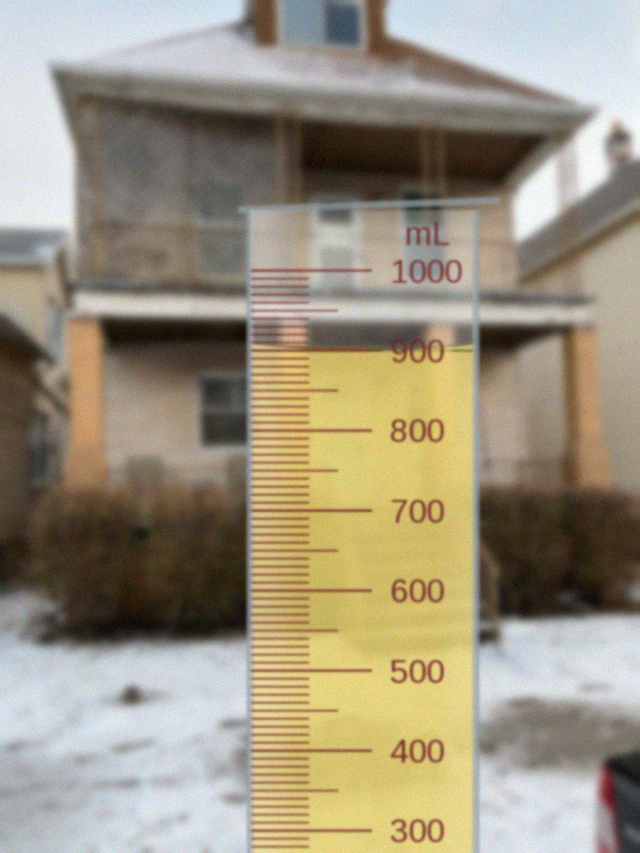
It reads 900 mL
